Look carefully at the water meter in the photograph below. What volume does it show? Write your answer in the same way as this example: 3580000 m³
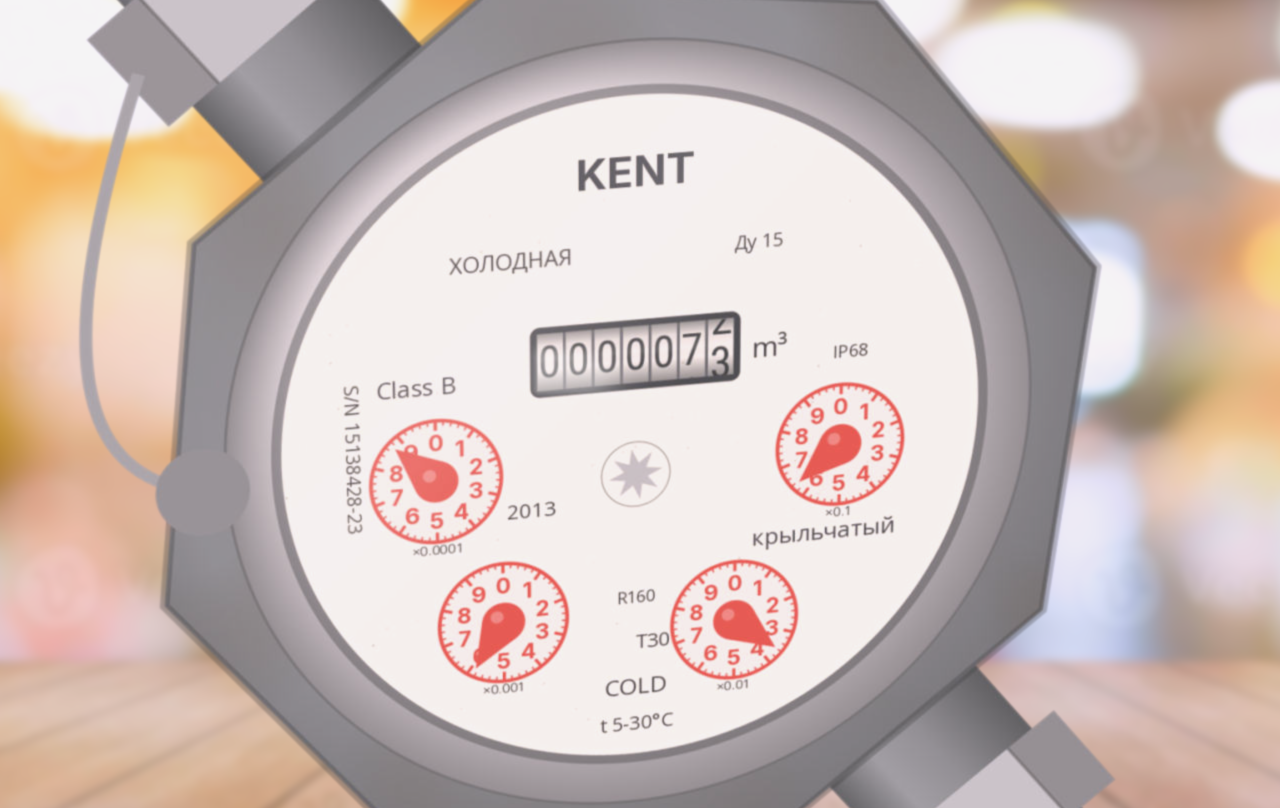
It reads 72.6358 m³
